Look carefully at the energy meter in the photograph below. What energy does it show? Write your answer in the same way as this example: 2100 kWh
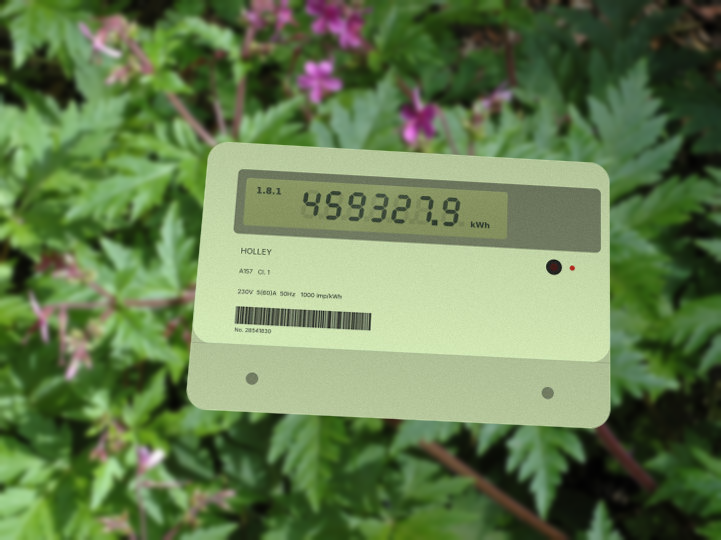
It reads 459327.9 kWh
